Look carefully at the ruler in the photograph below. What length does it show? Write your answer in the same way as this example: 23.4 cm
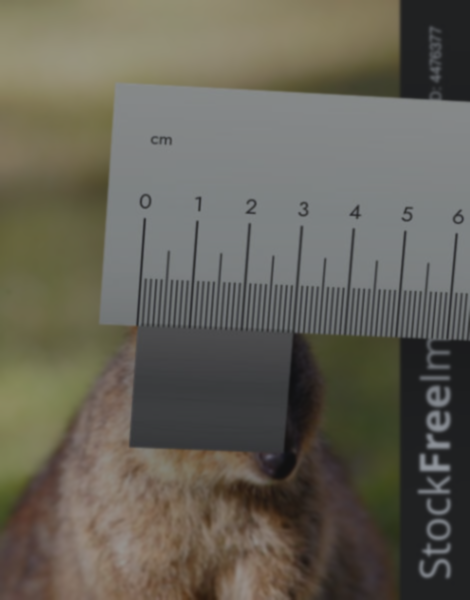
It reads 3 cm
